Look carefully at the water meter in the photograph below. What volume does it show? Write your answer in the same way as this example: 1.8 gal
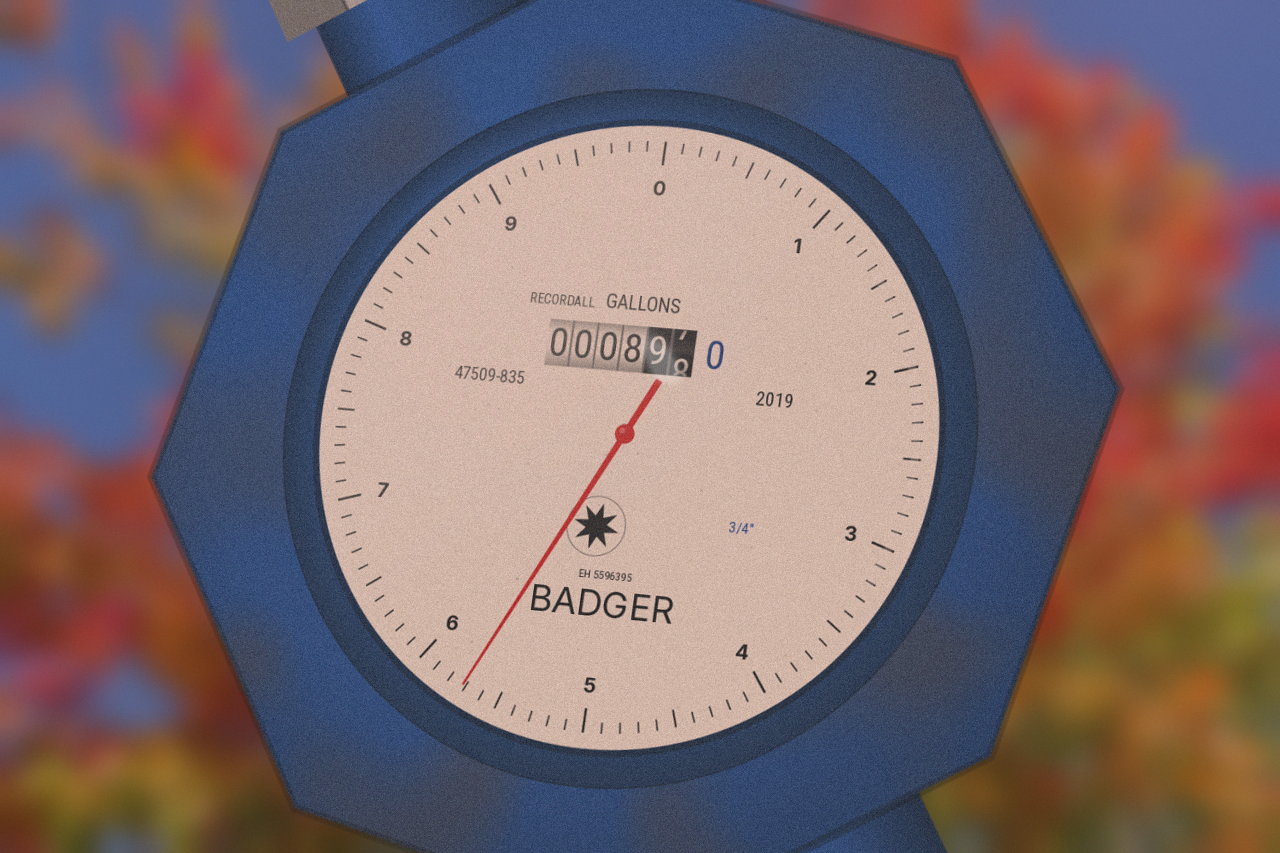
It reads 8975.7 gal
